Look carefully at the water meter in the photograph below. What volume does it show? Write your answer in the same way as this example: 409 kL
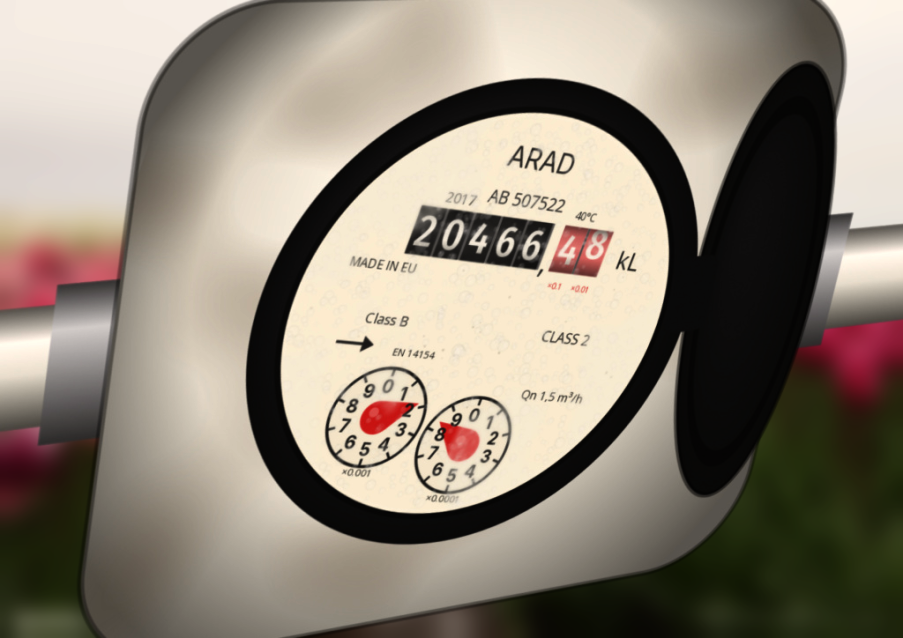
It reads 20466.4818 kL
